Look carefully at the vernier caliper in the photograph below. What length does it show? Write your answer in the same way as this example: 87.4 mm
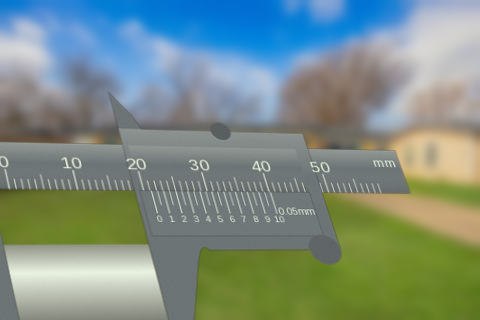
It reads 21.2 mm
